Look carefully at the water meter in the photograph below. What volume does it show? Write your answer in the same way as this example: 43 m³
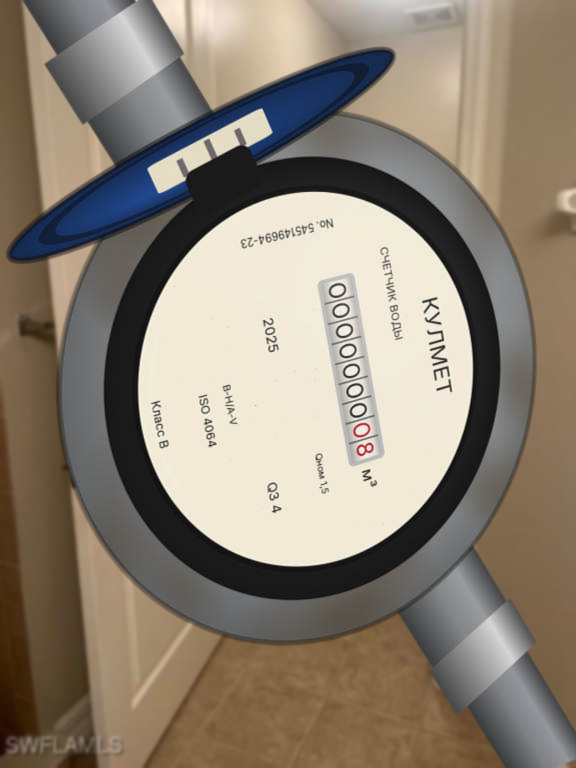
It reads 0.08 m³
